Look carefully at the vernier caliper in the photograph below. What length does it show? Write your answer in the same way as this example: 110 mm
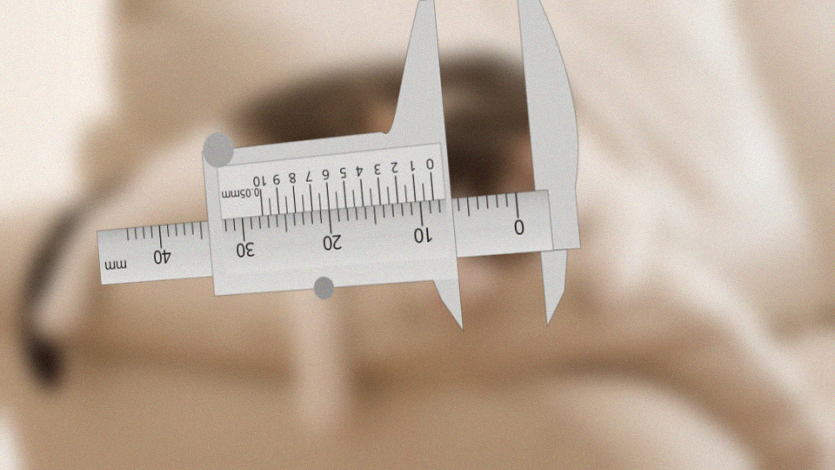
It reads 8.6 mm
